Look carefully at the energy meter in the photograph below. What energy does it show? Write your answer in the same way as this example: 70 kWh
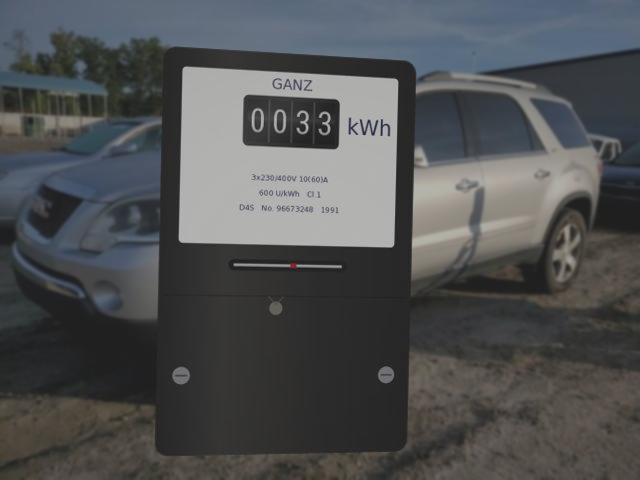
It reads 33 kWh
